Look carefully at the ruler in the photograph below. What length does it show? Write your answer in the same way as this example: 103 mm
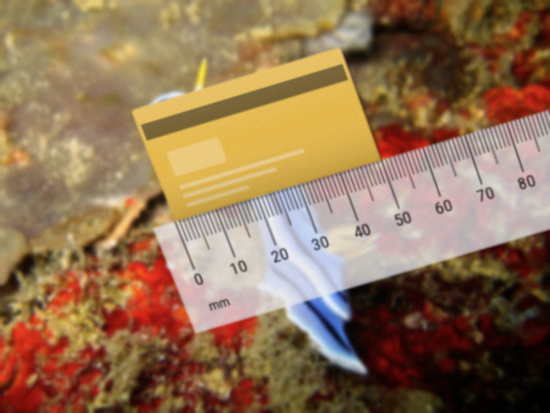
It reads 50 mm
